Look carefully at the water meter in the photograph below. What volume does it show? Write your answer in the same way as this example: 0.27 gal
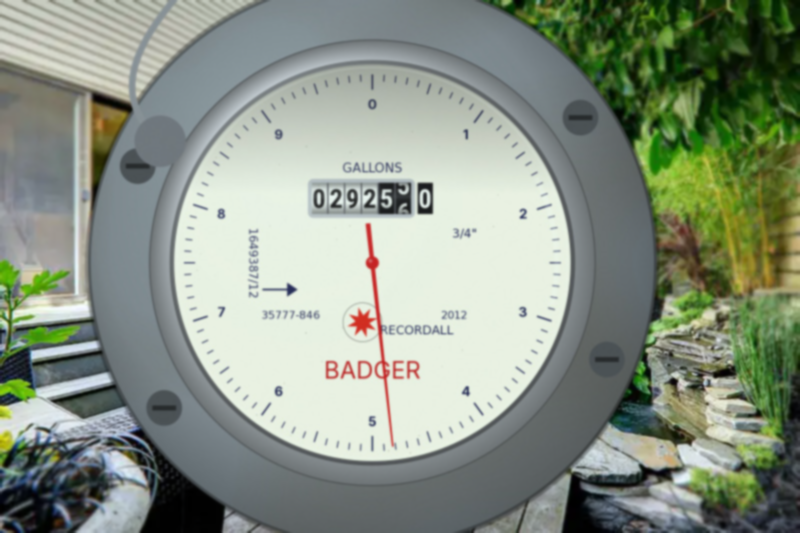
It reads 292554.8 gal
